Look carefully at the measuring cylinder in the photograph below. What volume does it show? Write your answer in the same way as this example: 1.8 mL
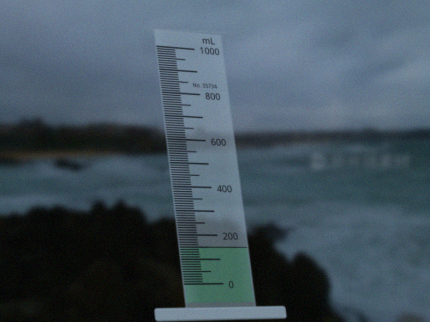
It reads 150 mL
